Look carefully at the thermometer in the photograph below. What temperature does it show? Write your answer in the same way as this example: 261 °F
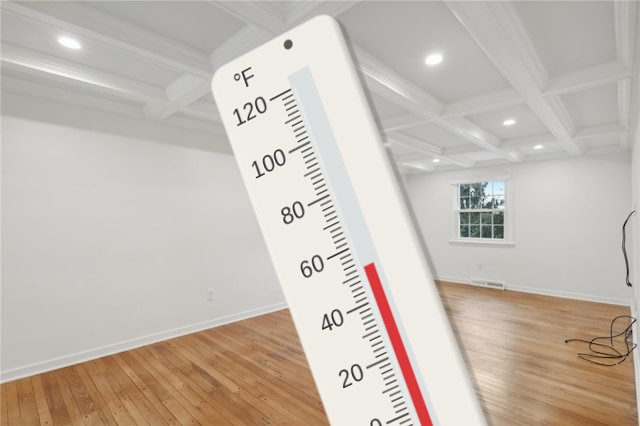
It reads 52 °F
